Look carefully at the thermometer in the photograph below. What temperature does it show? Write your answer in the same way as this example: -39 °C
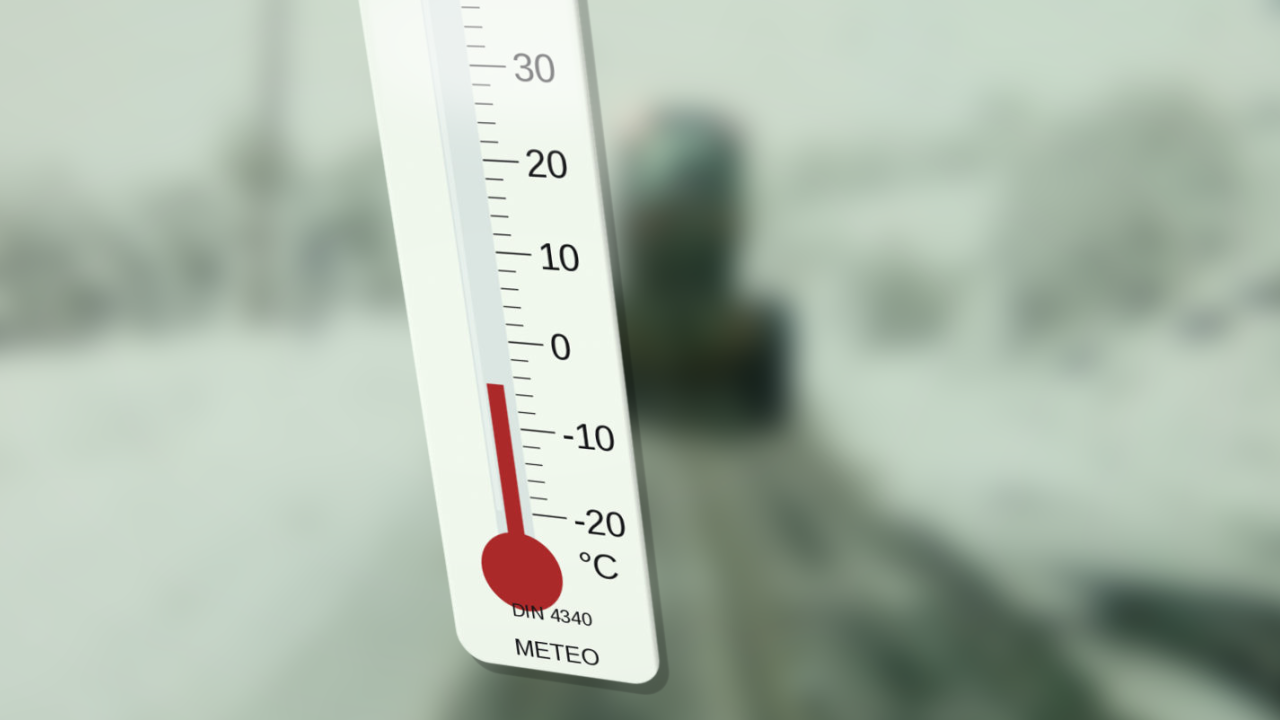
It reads -5 °C
